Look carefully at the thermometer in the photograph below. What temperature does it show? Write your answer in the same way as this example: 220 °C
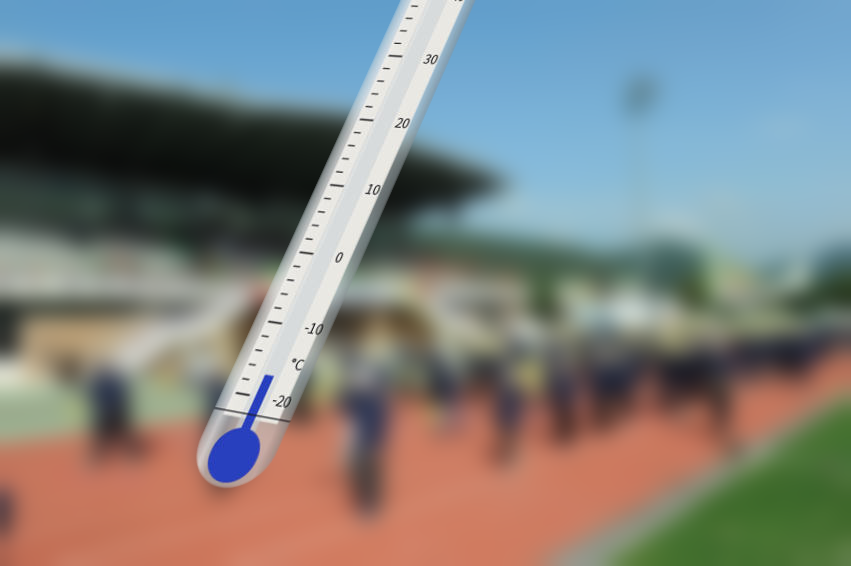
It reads -17 °C
